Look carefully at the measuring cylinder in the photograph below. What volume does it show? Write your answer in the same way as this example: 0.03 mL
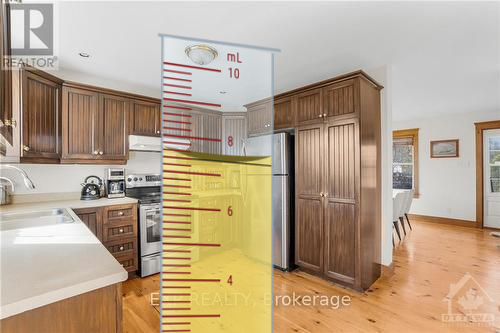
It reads 7.4 mL
